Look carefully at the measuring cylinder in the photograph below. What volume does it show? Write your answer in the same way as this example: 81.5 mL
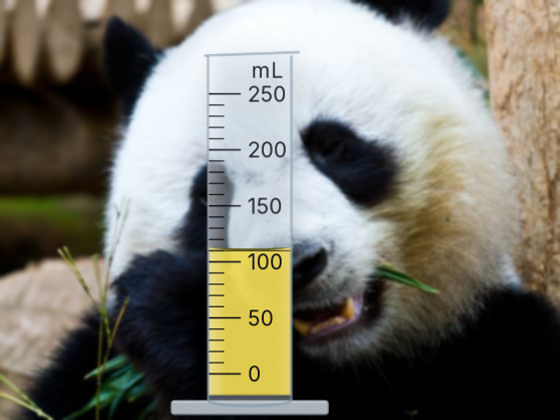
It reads 110 mL
